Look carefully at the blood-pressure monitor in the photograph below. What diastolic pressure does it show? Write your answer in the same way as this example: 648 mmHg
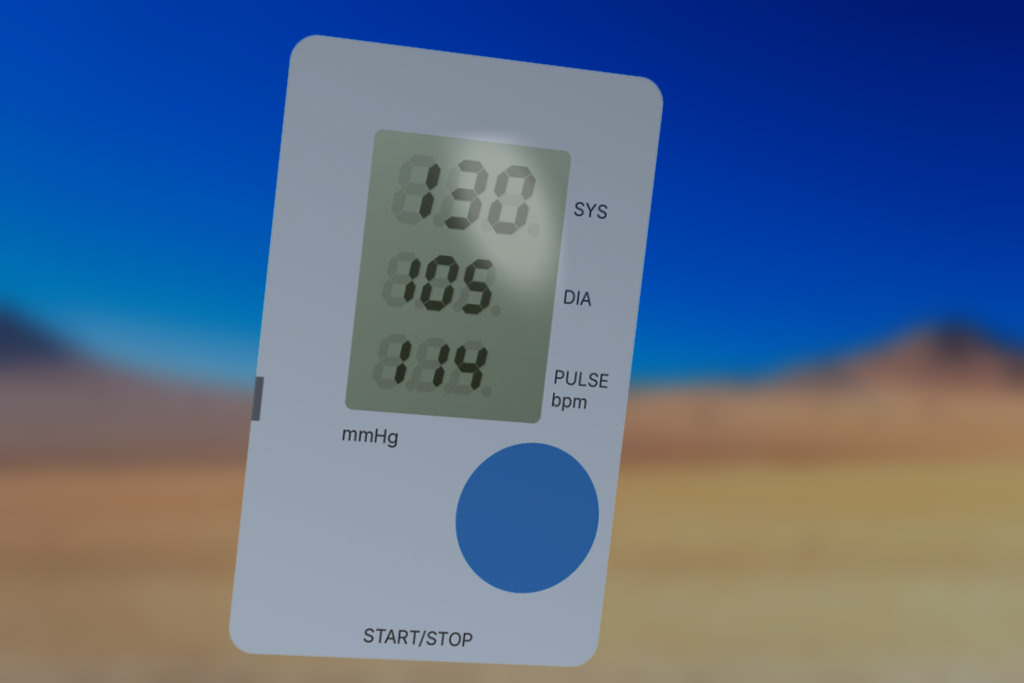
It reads 105 mmHg
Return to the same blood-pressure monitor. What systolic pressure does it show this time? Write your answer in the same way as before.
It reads 130 mmHg
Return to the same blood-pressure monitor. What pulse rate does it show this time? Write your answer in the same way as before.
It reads 114 bpm
